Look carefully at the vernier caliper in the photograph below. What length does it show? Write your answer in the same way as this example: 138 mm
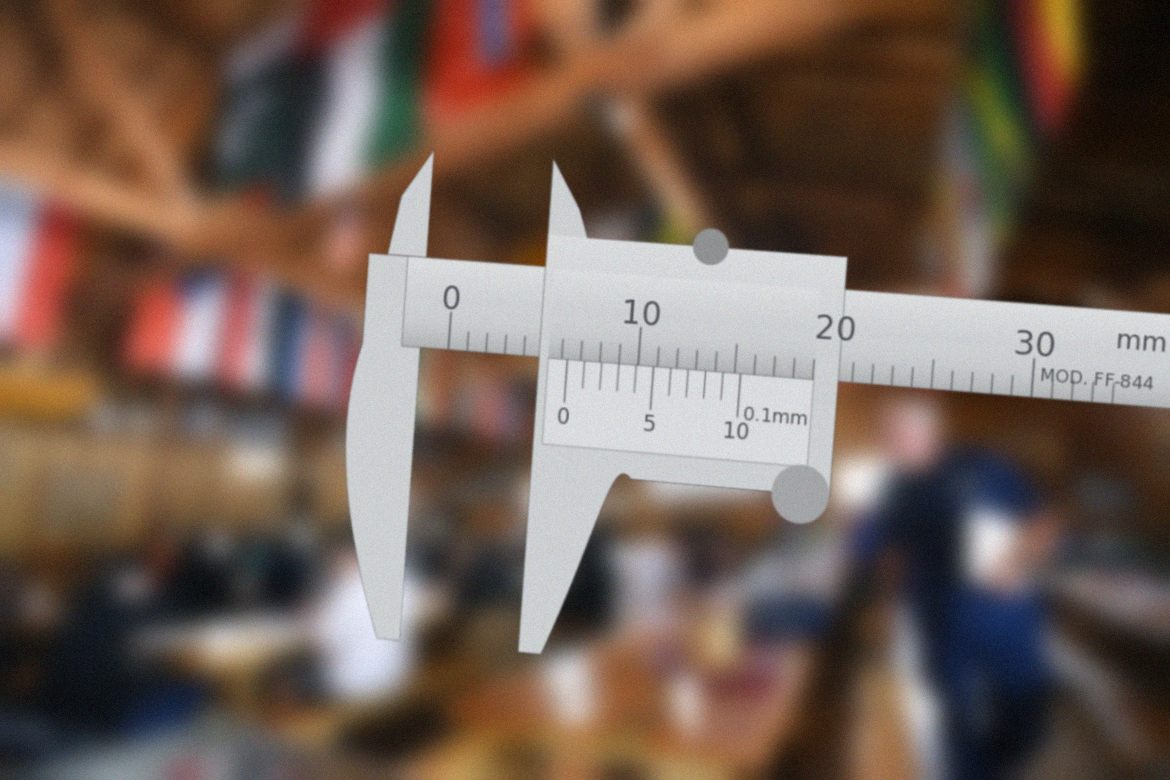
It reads 6.3 mm
